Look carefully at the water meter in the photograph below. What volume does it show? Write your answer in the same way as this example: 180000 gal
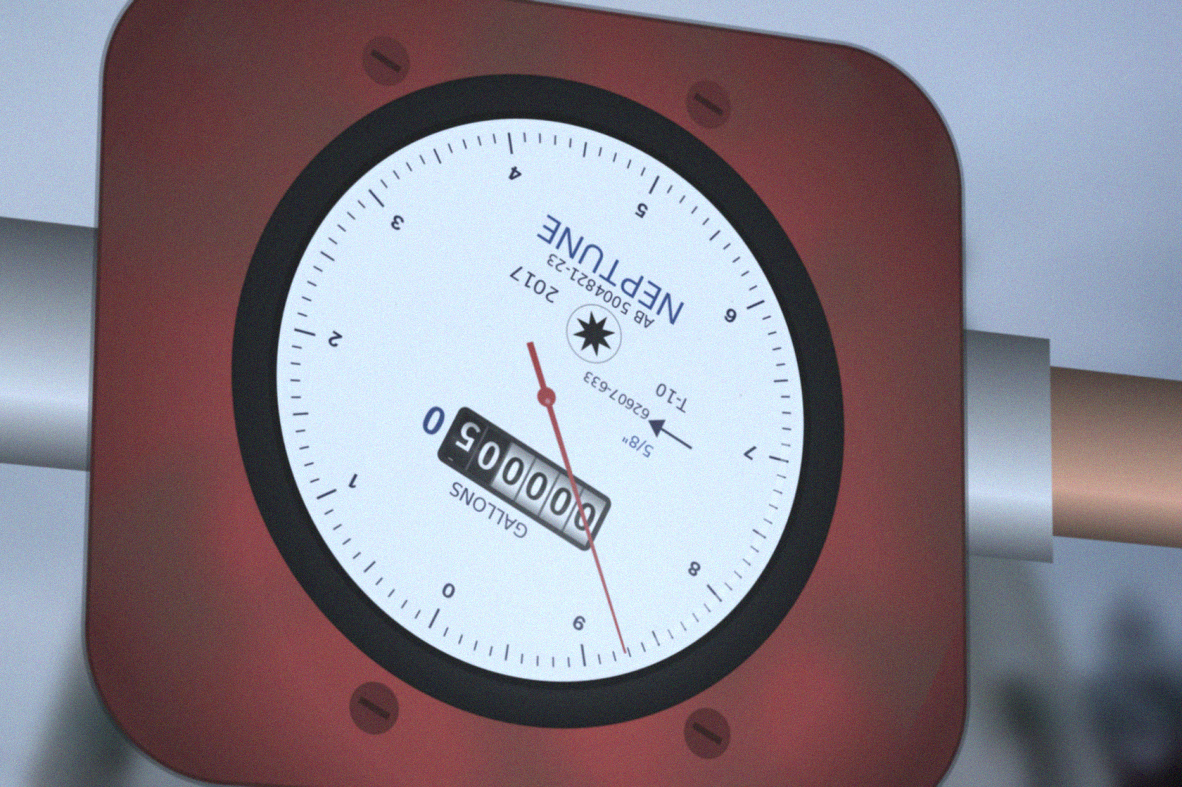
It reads 48.7 gal
